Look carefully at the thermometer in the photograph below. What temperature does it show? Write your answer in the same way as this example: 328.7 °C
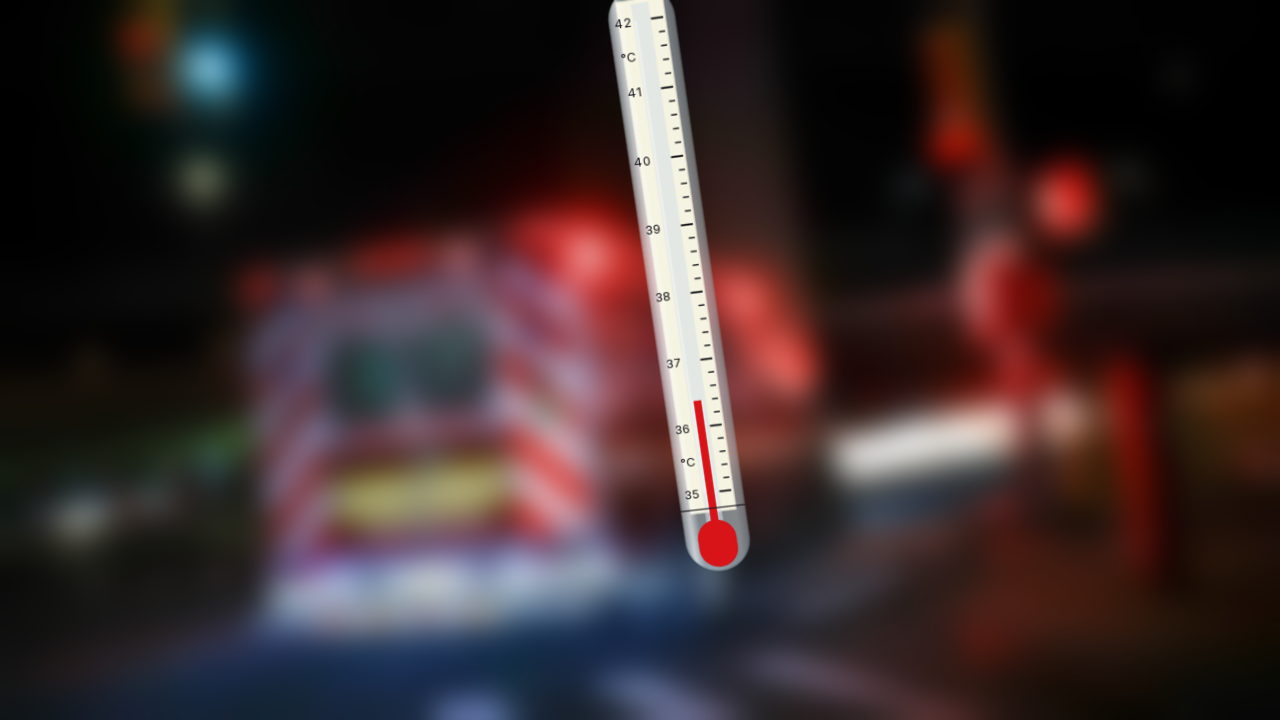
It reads 36.4 °C
